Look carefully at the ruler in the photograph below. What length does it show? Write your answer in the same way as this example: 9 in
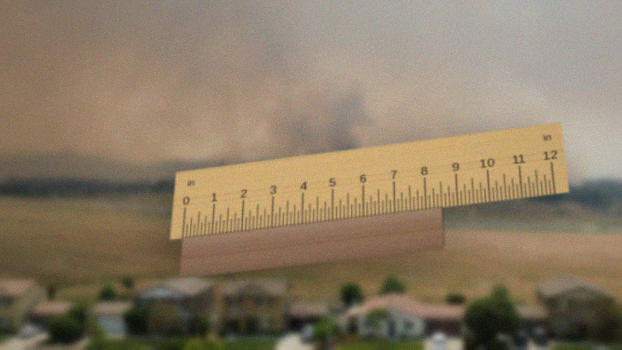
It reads 8.5 in
